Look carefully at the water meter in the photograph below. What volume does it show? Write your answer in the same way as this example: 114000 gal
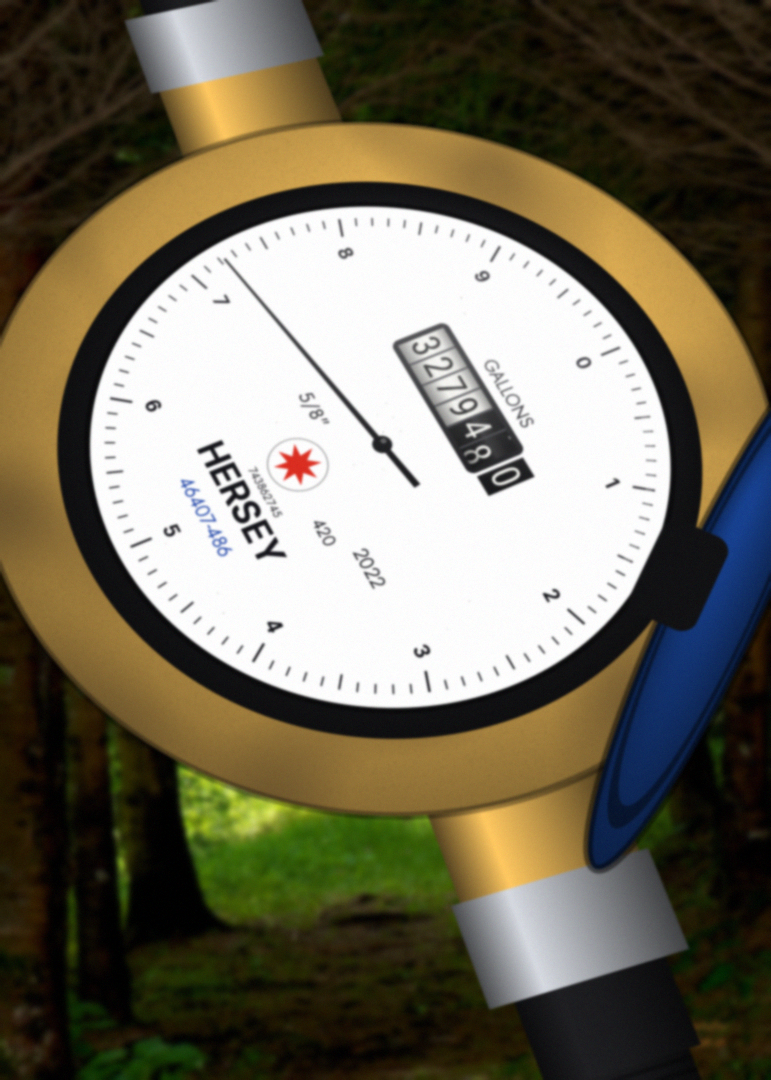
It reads 3279477.2 gal
